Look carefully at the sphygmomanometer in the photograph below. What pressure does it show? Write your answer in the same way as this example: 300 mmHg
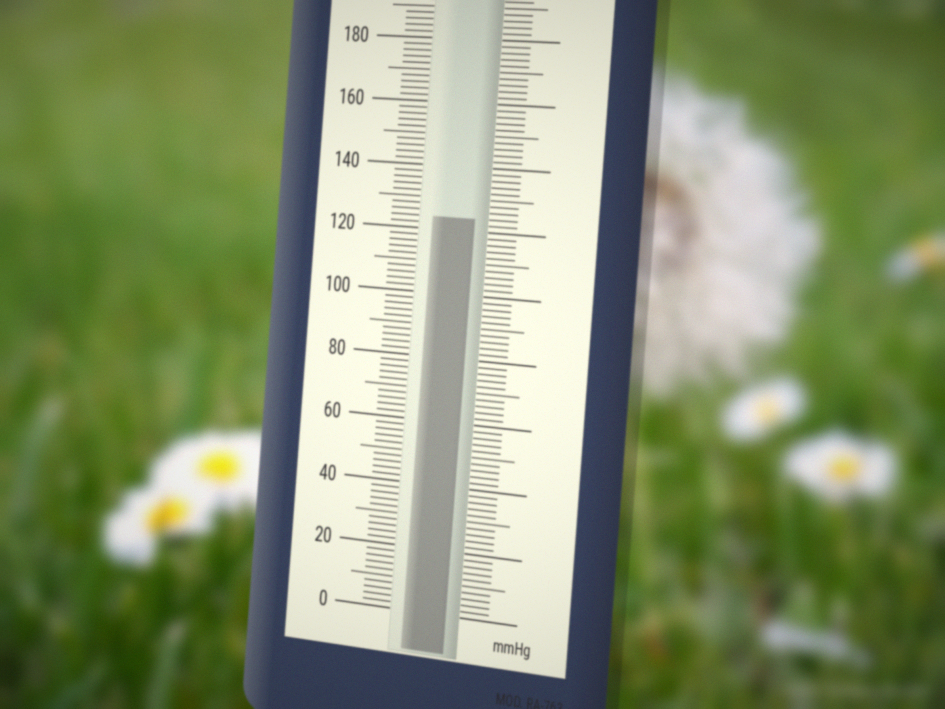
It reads 124 mmHg
